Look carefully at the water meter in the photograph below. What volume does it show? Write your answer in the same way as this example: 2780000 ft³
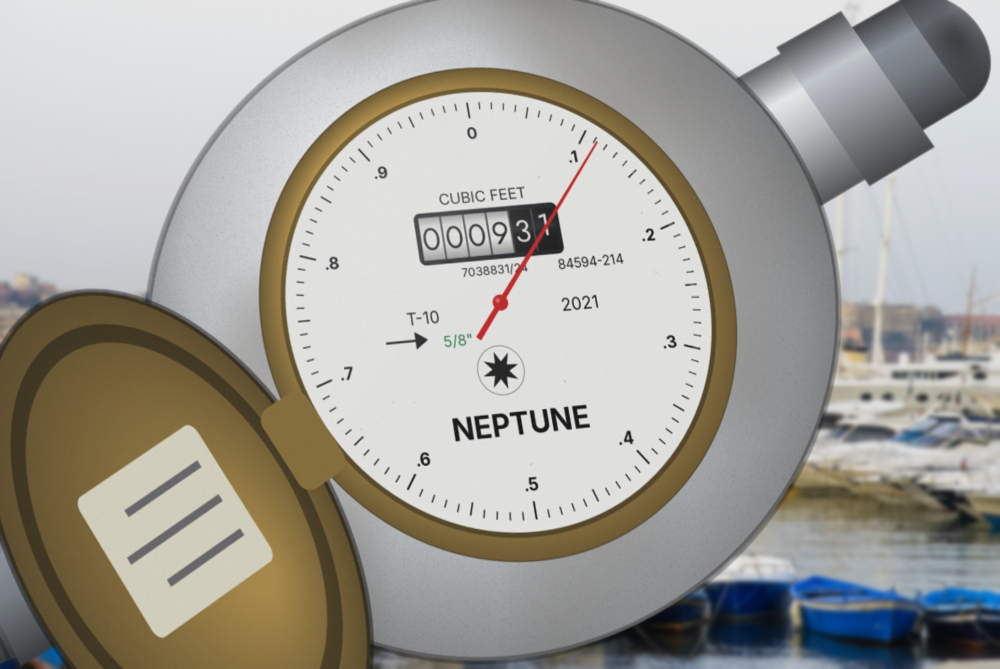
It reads 931.11 ft³
